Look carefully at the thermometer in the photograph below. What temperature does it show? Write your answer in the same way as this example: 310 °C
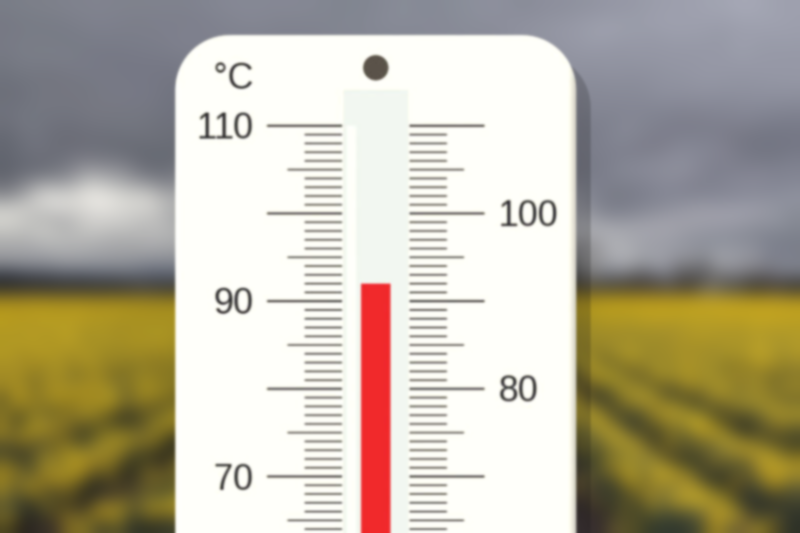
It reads 92 °C
